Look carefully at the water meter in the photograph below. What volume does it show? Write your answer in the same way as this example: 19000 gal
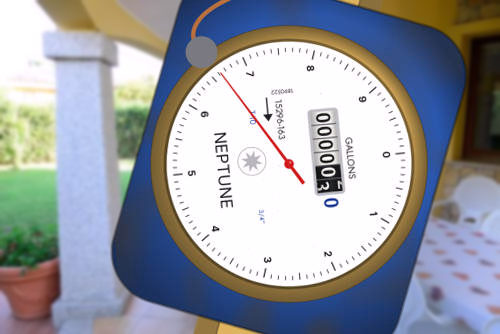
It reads 26.6 gal
